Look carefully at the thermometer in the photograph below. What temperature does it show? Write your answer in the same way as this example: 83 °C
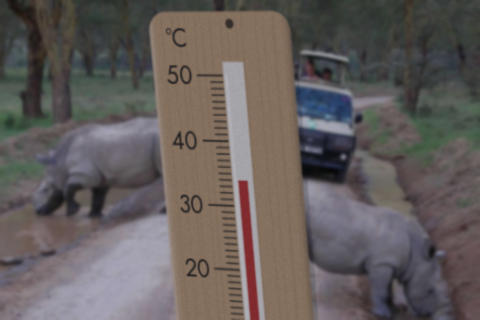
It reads 34 °C
